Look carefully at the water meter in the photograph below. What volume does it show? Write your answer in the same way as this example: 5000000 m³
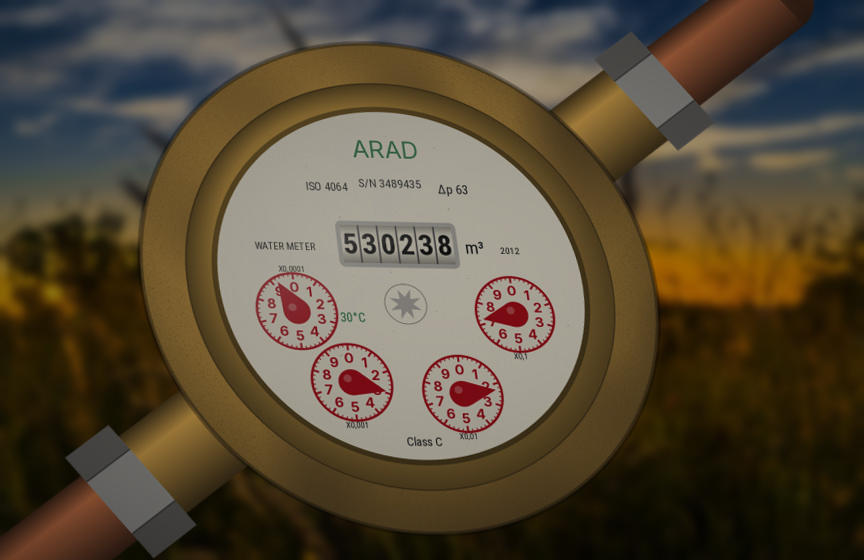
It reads 530238.7229 m³
